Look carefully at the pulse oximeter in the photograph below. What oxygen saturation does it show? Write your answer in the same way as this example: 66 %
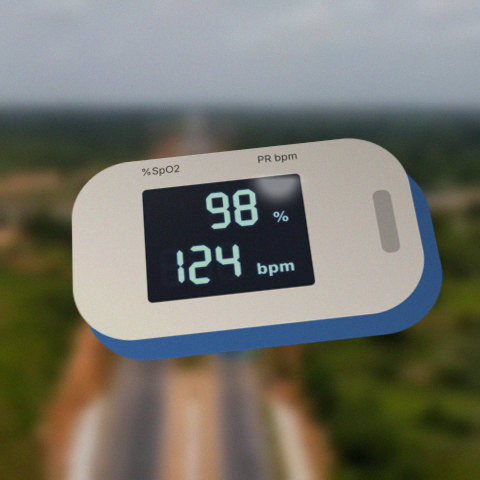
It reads 98 %
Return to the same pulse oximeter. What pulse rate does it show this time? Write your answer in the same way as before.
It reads 124 bpm
